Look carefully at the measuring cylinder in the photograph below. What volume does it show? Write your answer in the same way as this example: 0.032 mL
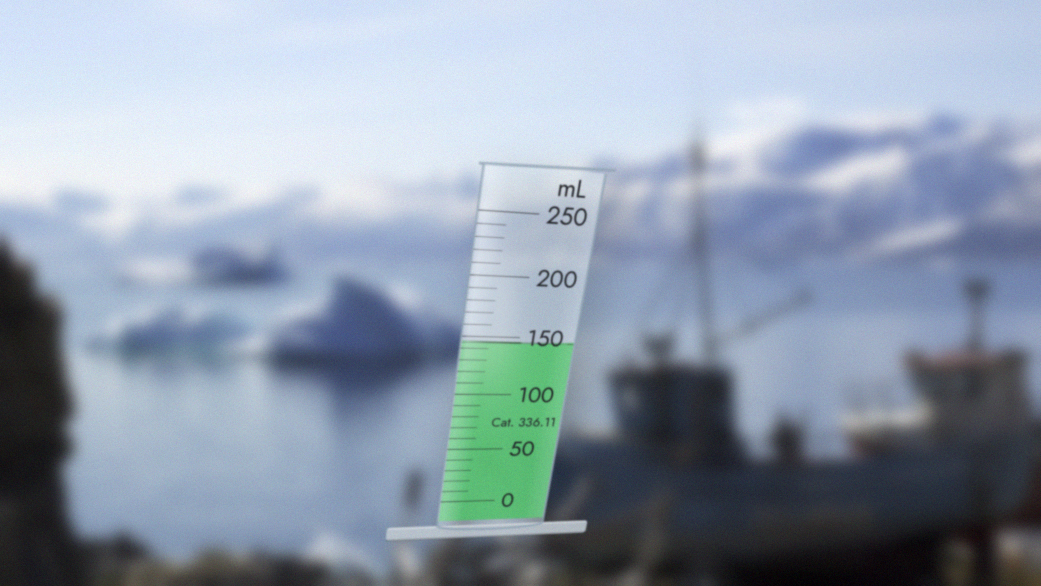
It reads 145 mL
